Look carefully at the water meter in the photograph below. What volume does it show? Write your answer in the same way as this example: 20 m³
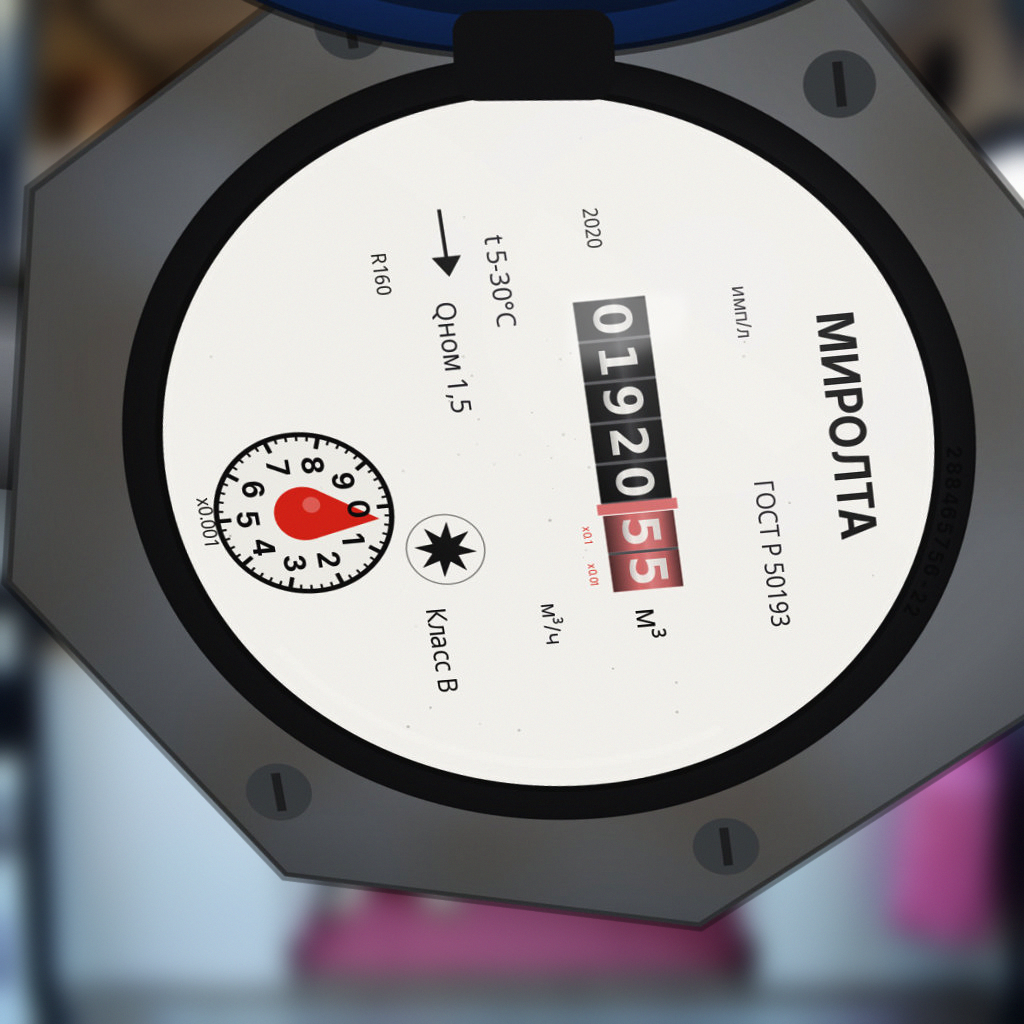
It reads 1920.550 m³
